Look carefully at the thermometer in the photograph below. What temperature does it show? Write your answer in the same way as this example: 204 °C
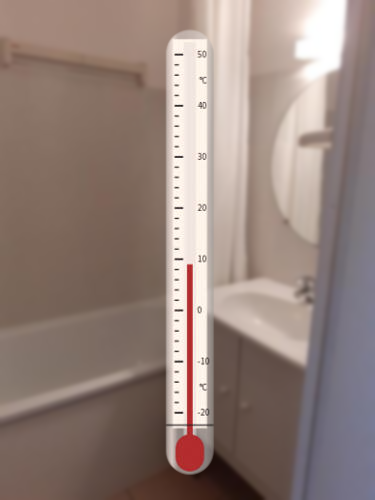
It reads 9 °C
